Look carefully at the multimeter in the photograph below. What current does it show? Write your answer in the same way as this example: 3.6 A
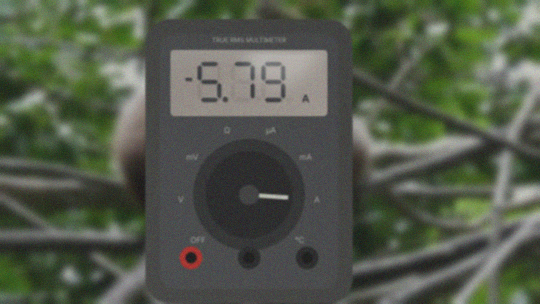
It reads -5.79 A
